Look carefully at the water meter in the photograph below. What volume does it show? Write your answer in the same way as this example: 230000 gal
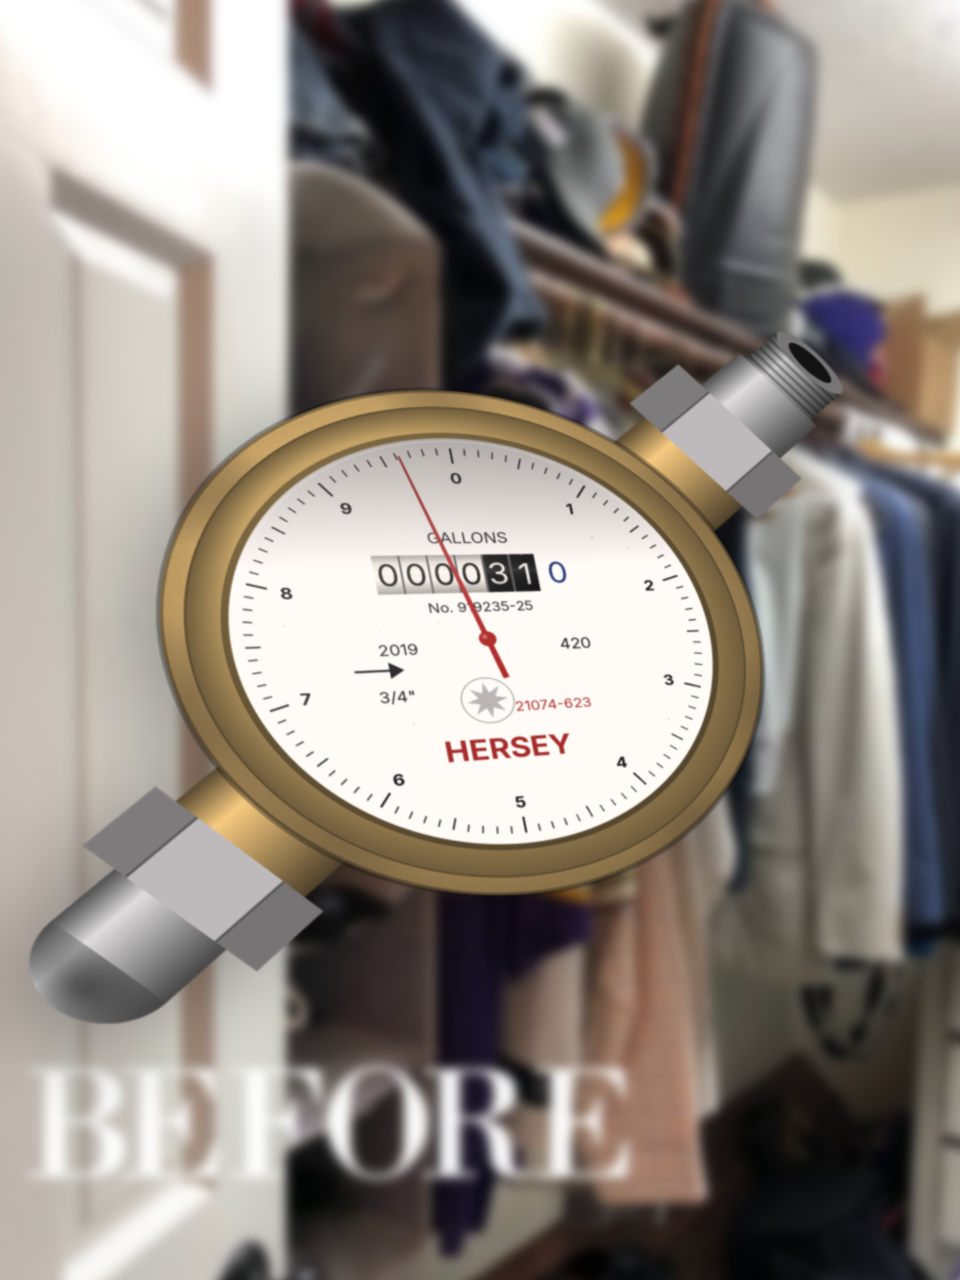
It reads 309.6 gal
